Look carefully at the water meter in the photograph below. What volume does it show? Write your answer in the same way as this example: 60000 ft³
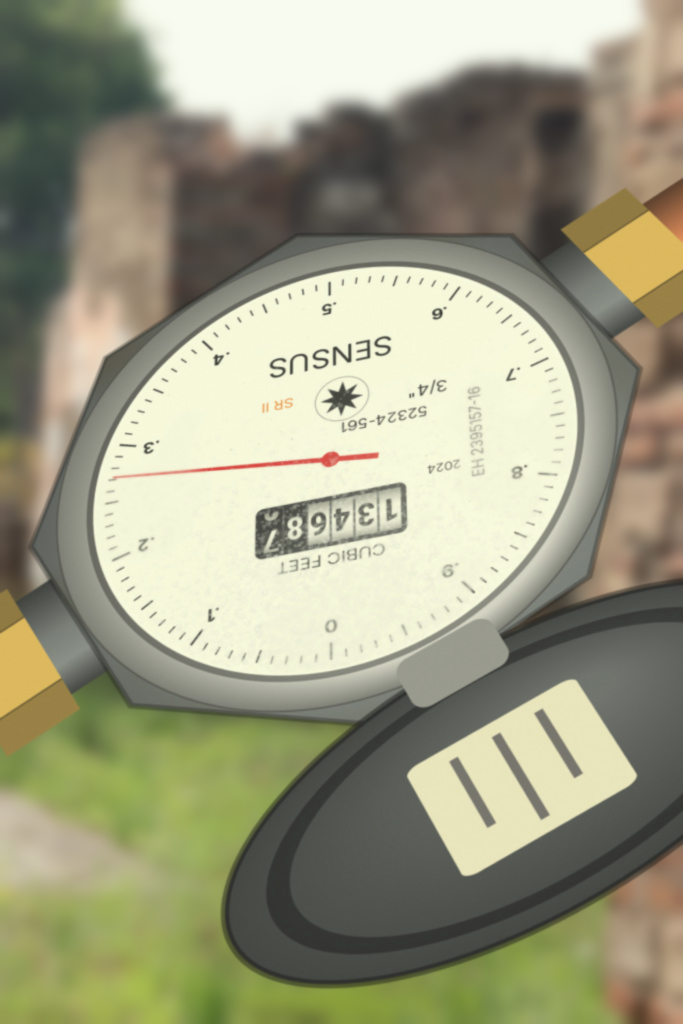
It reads 134687.27 ft³
